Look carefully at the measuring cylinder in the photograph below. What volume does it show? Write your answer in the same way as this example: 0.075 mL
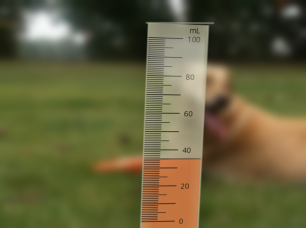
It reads 35 mL
